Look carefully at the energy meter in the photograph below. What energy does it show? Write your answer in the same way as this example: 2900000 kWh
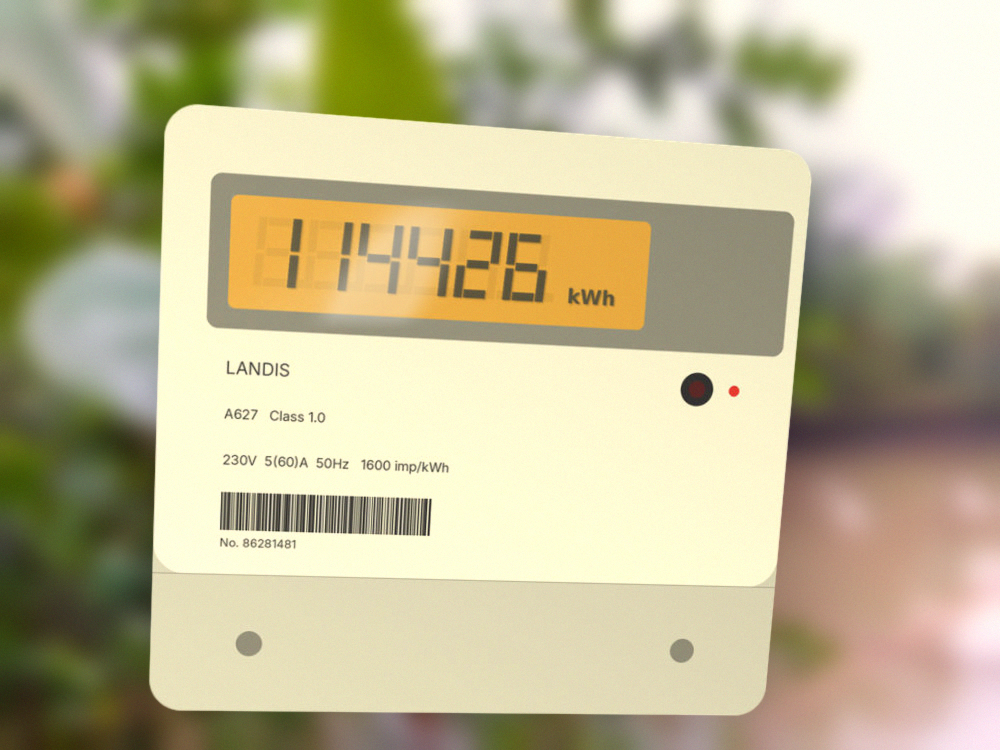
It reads 114426 kWh
